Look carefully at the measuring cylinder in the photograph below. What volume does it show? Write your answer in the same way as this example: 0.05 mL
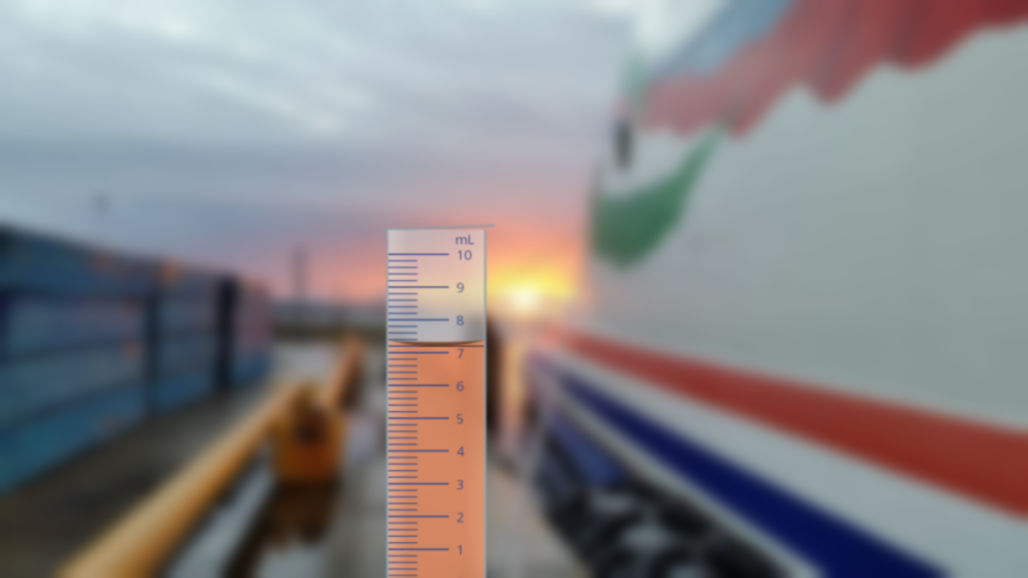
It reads 7.2 mL
